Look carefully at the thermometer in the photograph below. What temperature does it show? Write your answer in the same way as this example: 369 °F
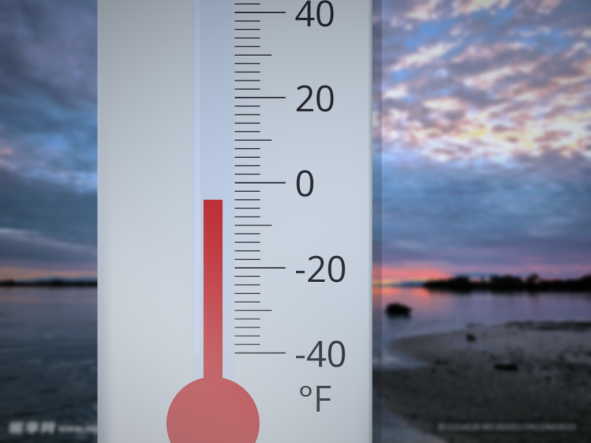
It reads -4 °F
